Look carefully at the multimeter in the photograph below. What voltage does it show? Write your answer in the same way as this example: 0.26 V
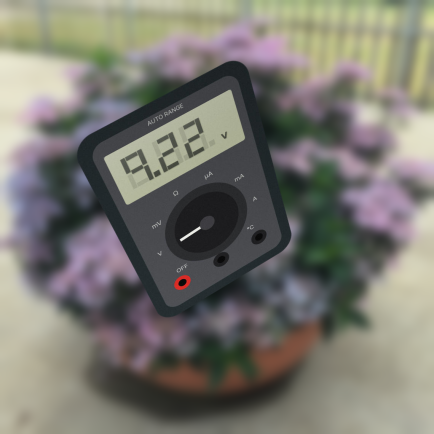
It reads 9.22 V
